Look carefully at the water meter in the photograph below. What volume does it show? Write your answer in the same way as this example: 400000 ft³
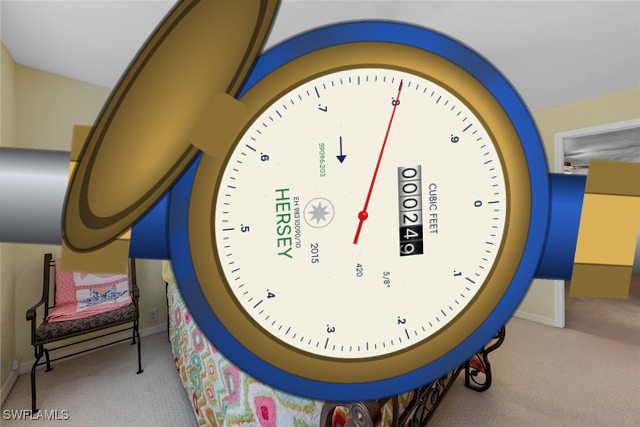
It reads 248.80 ft³
